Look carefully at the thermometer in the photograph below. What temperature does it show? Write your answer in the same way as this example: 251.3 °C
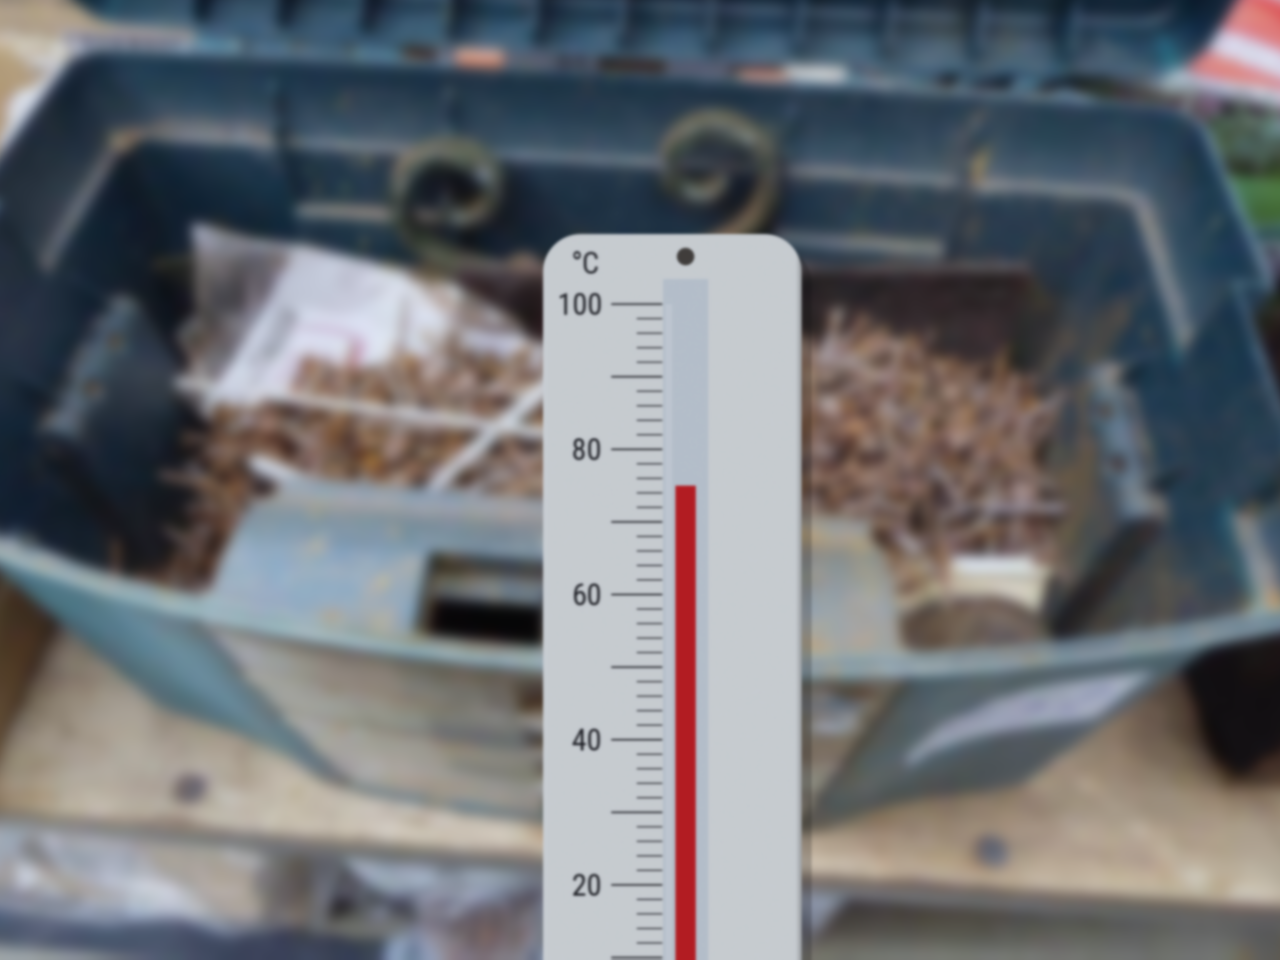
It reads 75 °C
